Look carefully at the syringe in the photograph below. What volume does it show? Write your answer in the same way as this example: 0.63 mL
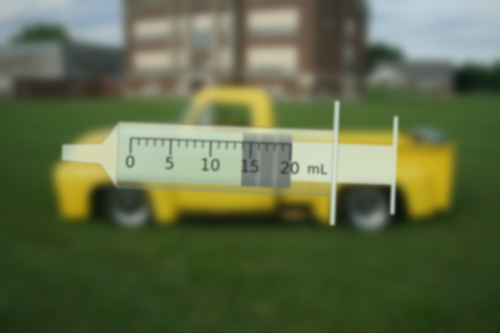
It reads 14 mL
